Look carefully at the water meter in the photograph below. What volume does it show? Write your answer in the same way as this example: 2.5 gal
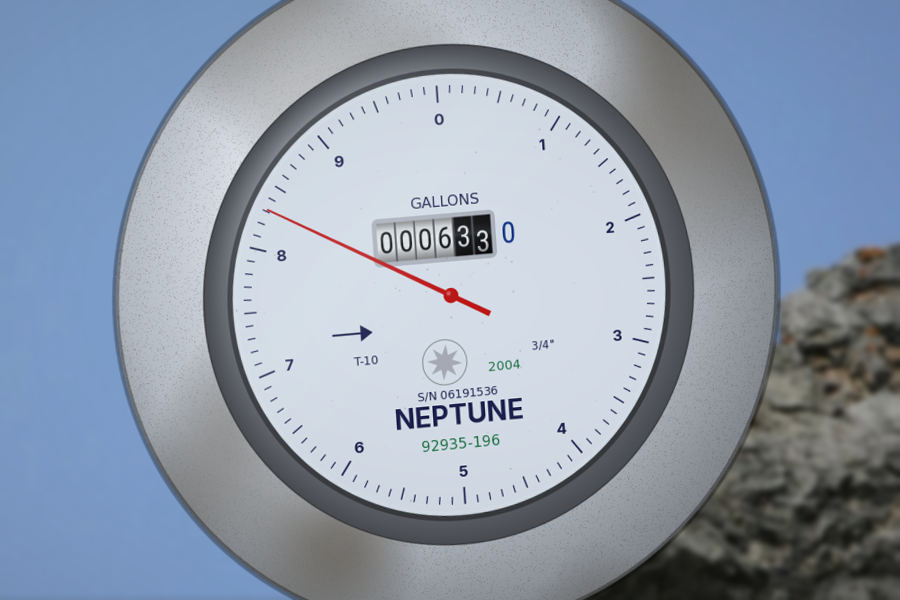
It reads 6328.3 gal
